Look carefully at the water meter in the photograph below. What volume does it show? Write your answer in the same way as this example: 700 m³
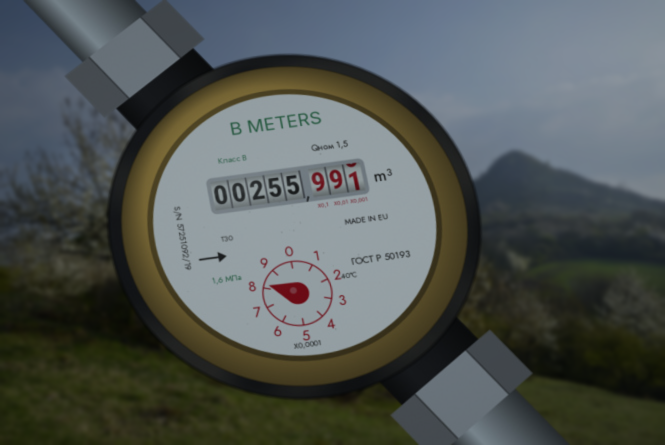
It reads 255.9908 m³
